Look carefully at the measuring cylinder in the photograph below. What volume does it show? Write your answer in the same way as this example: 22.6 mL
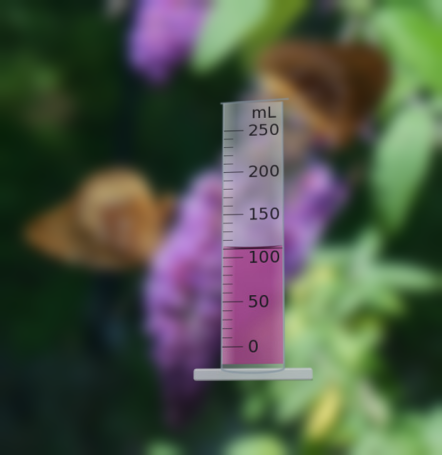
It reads 110 mL
